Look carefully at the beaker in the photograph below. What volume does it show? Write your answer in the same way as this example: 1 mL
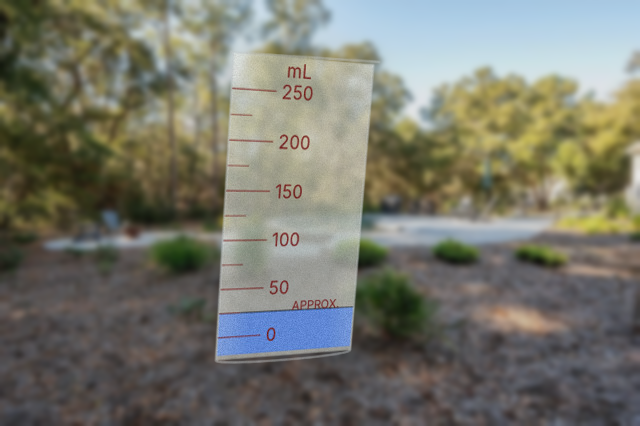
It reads 25 mL
